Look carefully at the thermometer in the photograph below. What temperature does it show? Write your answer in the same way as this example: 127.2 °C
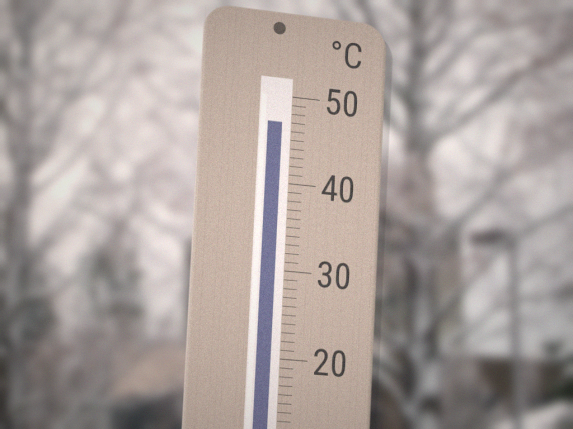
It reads 47 °C
